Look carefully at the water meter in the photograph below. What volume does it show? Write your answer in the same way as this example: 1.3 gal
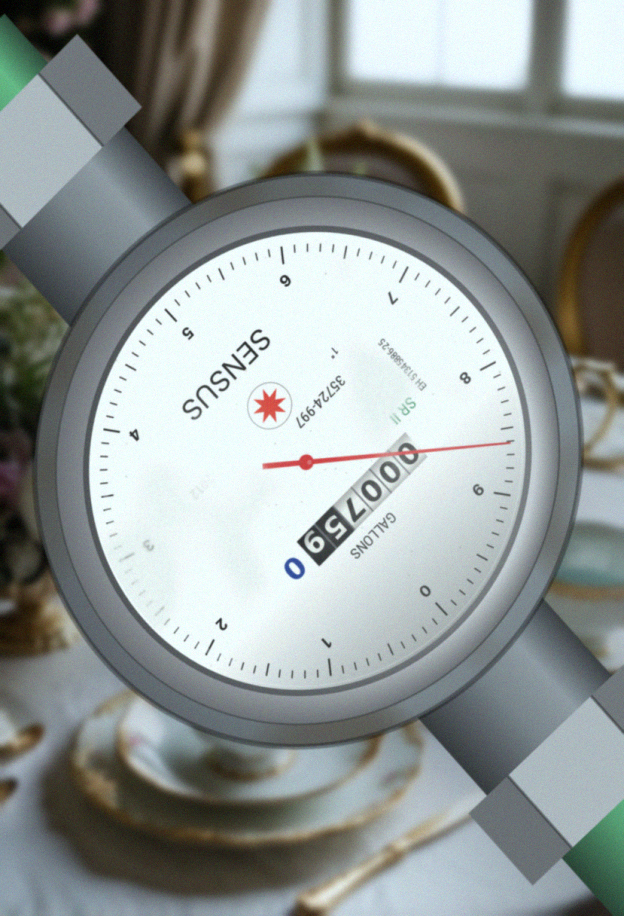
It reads 7588.6 gal
